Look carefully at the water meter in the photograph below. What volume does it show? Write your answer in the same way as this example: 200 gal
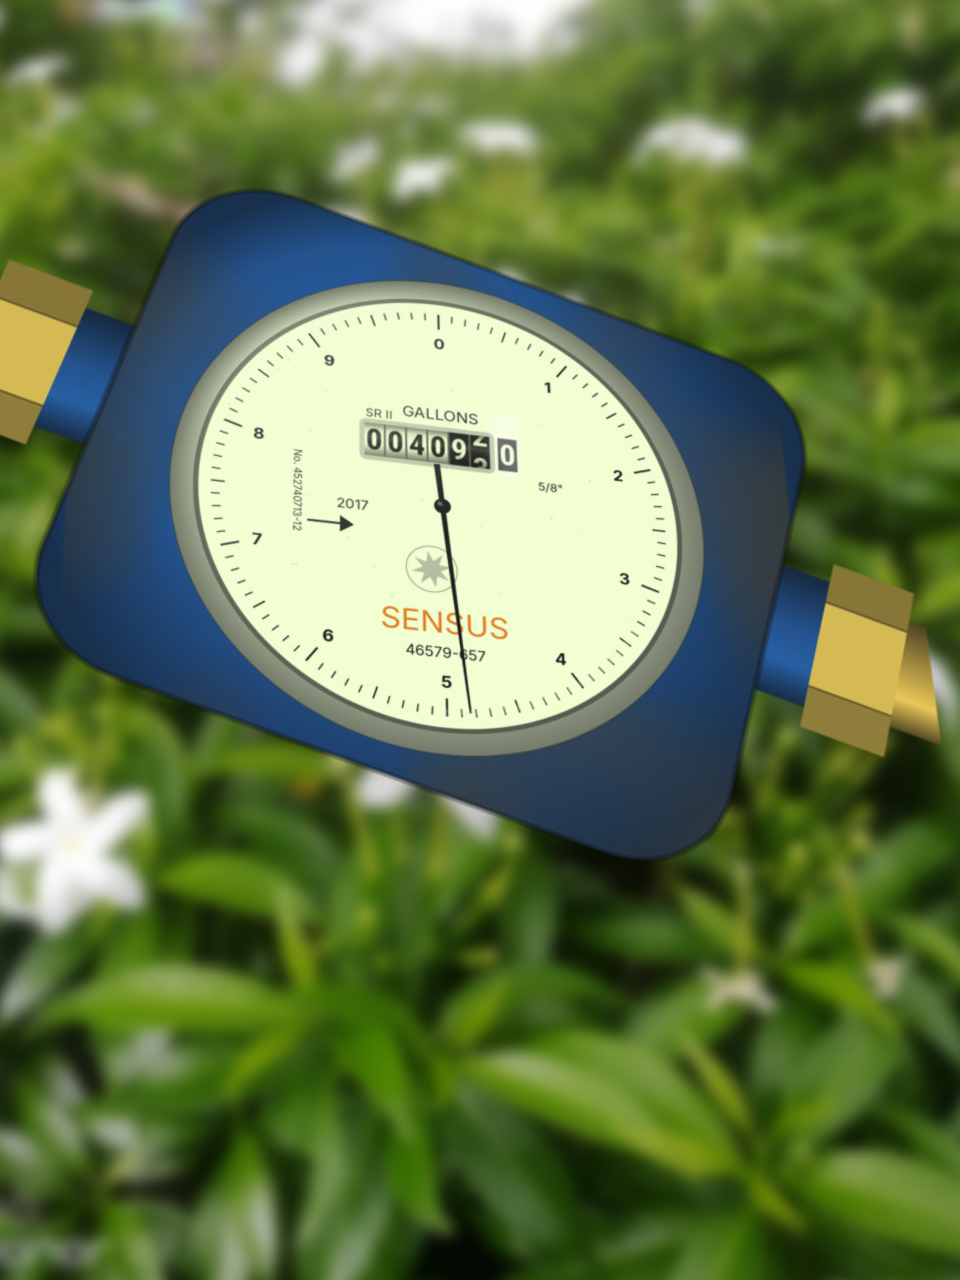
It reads 40924.8 gal
